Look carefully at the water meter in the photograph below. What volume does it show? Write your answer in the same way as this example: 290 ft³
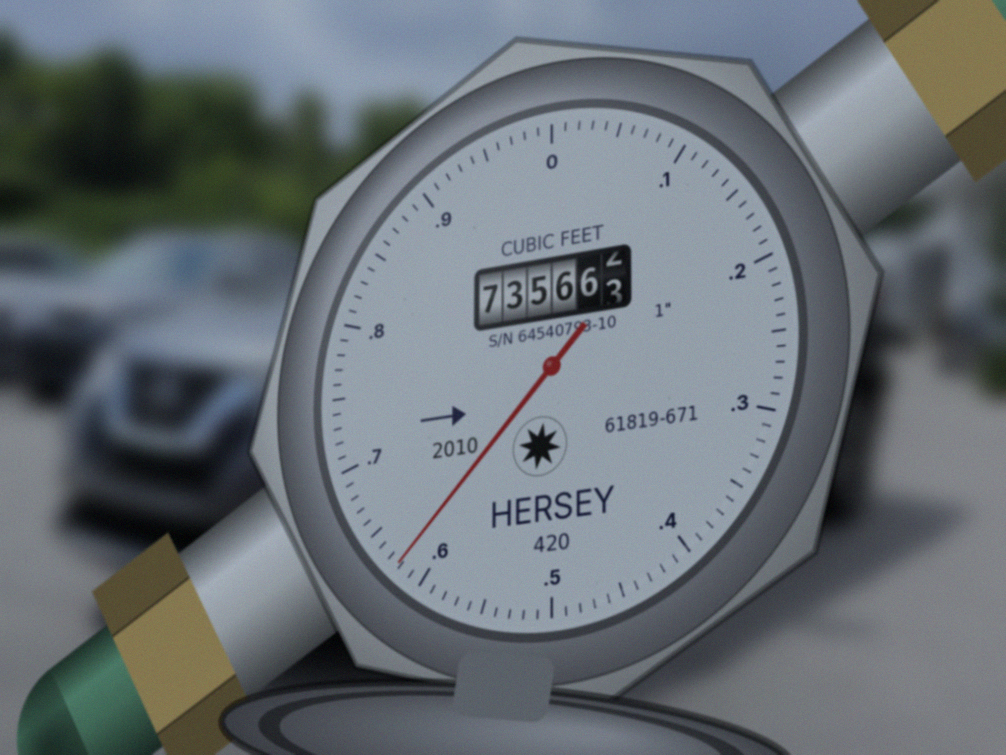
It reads 735662.62 ft³
